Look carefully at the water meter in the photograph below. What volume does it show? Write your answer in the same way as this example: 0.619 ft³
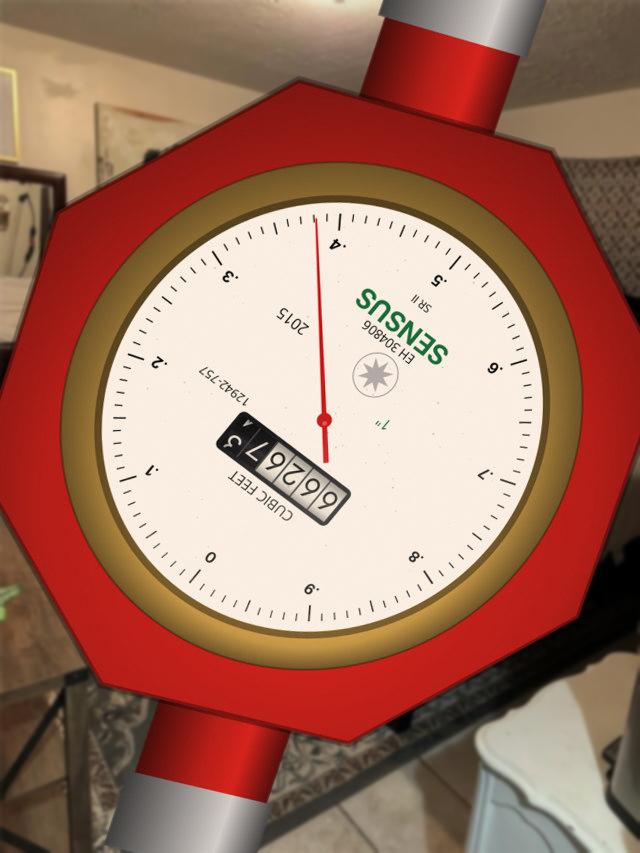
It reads 662673.38 ft³
